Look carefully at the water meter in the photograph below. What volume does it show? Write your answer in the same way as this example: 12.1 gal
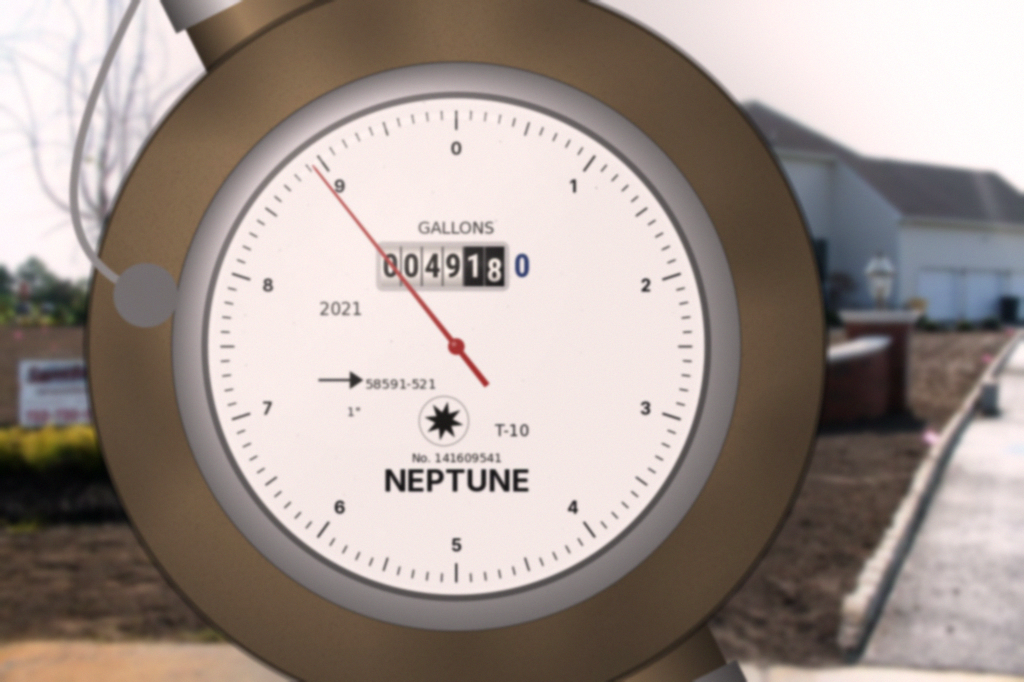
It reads 49178.9 gal
